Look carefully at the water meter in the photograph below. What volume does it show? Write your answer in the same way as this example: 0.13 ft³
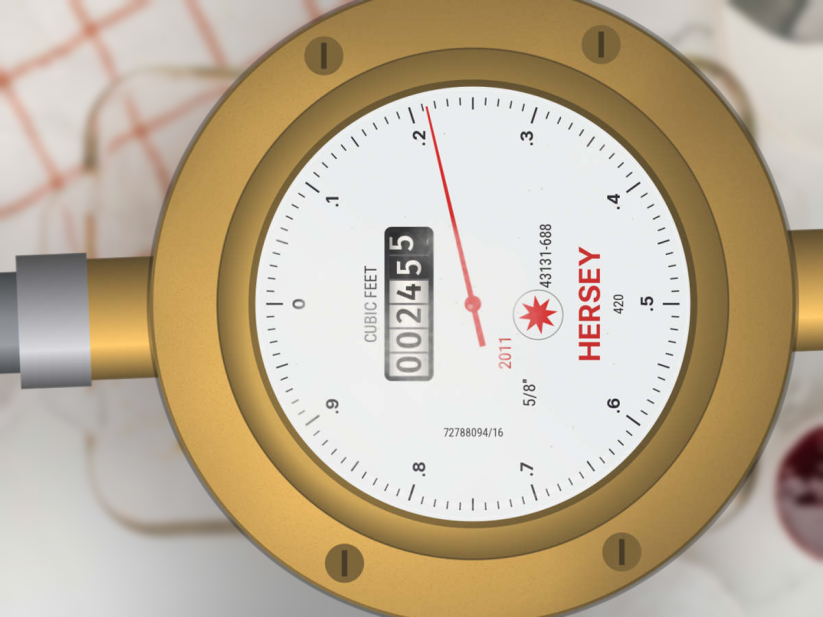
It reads 2455.21 ft³
